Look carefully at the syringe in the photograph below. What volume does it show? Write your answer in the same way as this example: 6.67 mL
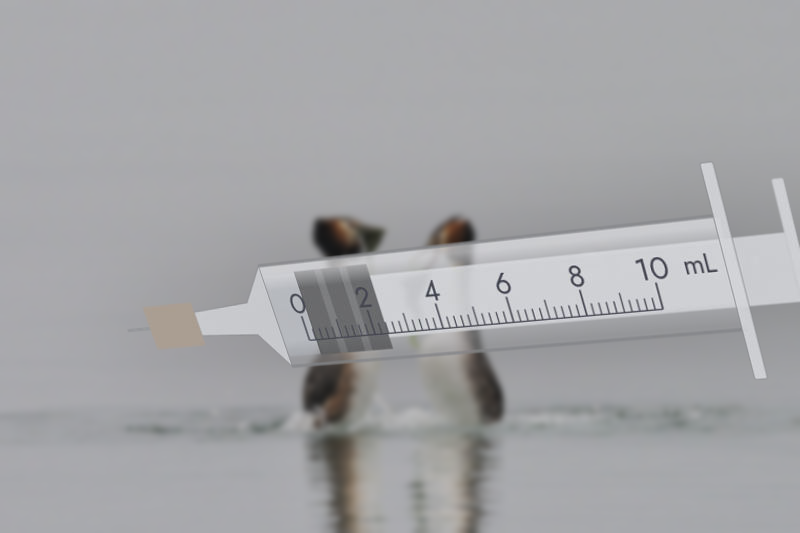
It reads 0.2 mL
